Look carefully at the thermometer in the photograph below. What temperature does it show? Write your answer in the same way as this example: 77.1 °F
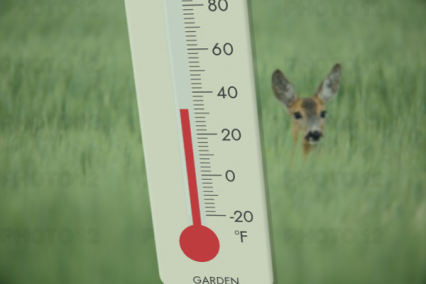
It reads 32 °F
